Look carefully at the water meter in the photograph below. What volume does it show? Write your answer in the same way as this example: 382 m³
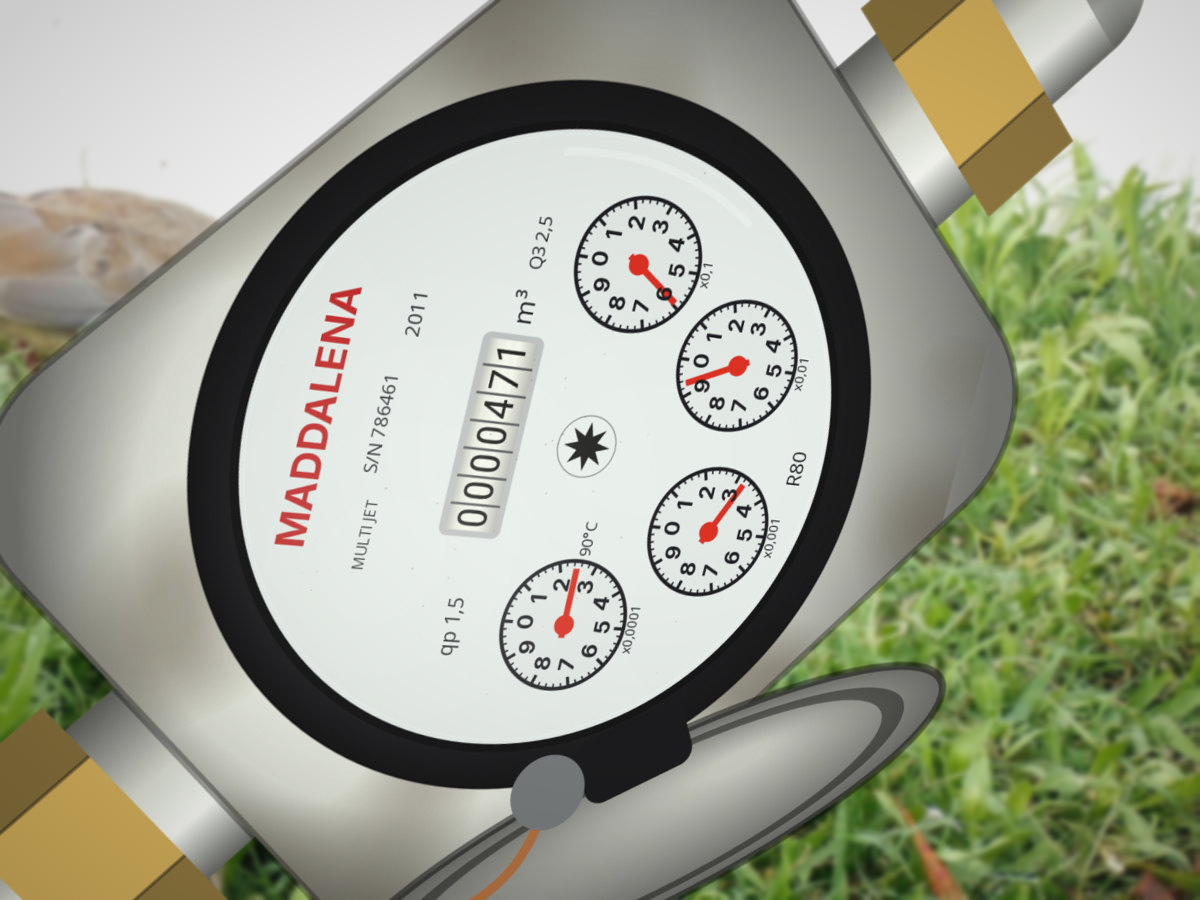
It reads 471.5932 m³
